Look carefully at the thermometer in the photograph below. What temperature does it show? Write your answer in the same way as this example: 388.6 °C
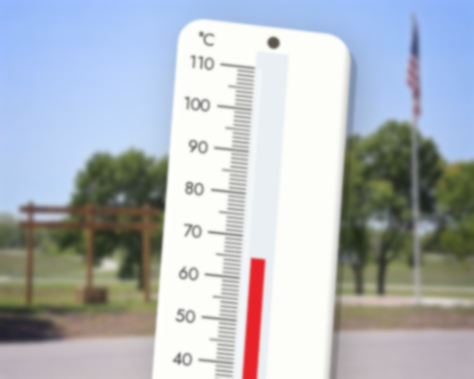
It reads 65 °C
